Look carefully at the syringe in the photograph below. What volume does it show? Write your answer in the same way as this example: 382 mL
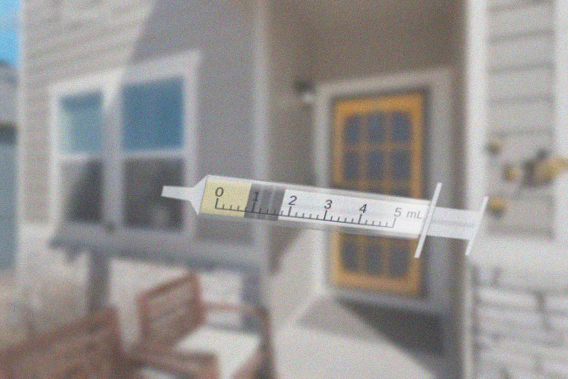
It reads 0.8 mL
